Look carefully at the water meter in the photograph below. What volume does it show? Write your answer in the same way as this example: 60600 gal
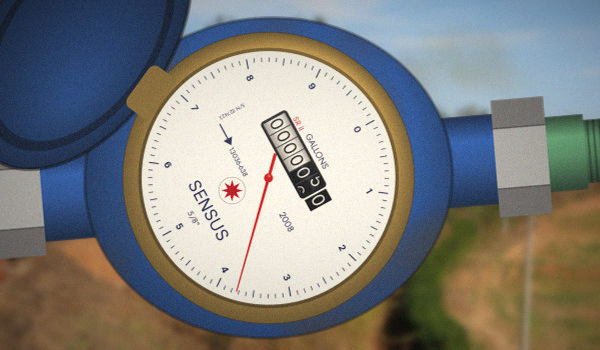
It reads 53.7 gal
